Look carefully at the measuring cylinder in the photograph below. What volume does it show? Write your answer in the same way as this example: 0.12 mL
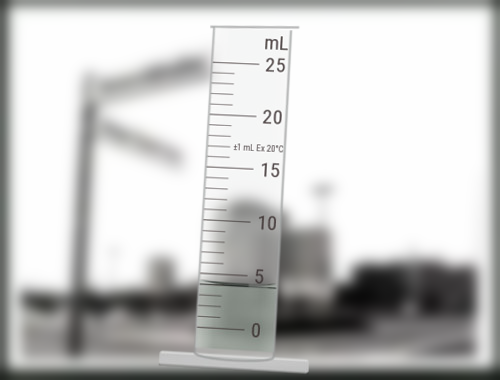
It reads 4 mL
